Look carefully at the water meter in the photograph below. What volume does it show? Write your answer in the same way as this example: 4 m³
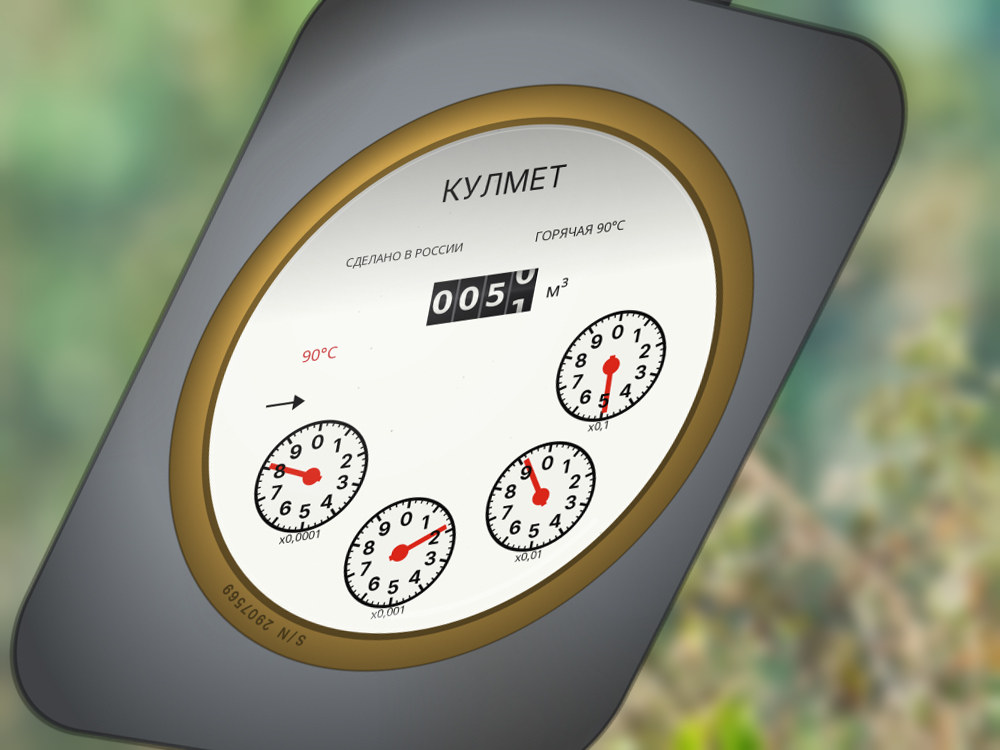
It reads 50.4918 m³
